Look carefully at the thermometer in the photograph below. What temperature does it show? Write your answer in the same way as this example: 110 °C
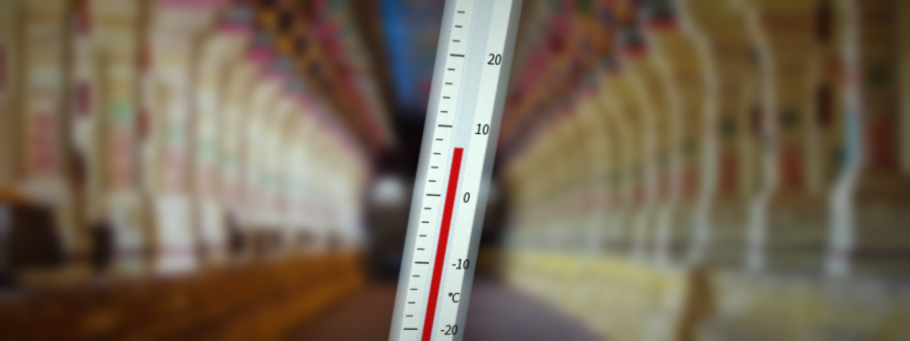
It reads 7 °C
